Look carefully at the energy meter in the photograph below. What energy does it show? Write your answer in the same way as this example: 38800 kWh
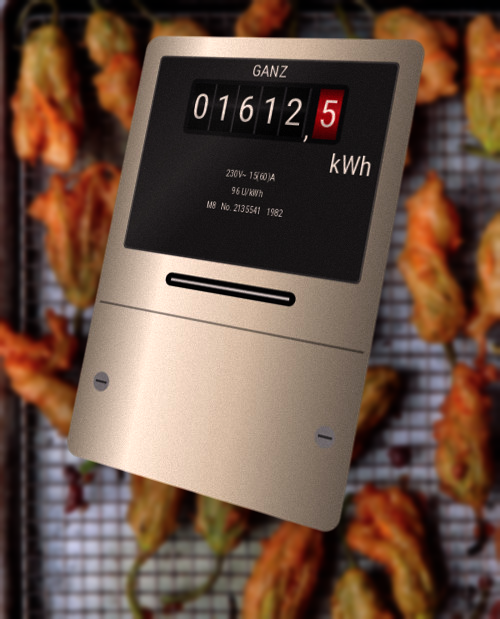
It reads 1612.5 kWh
